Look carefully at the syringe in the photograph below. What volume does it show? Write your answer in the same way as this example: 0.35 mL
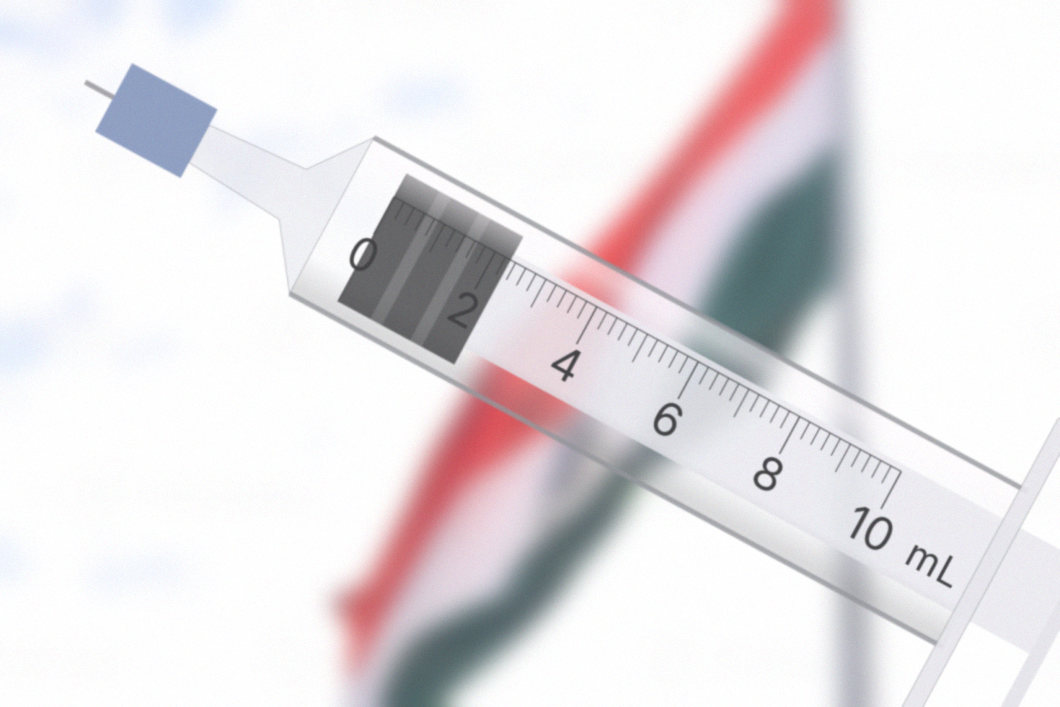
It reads 0 mL
